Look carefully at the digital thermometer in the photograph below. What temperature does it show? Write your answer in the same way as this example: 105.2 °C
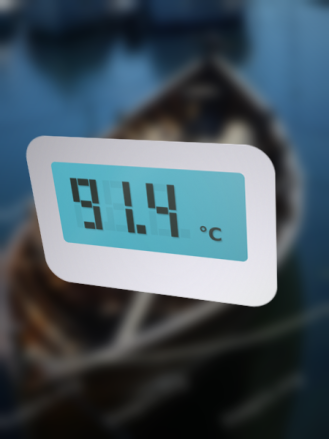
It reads 91.4 °C
